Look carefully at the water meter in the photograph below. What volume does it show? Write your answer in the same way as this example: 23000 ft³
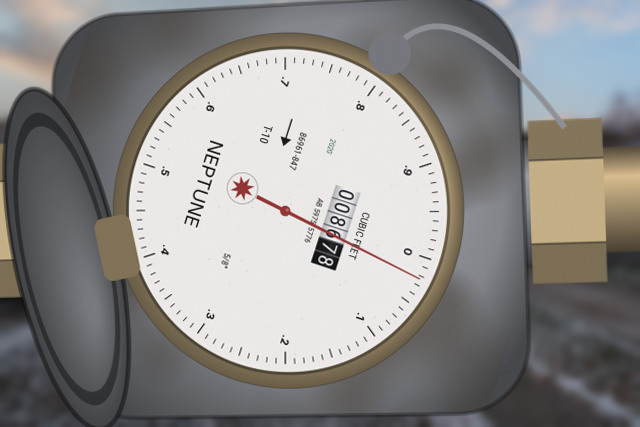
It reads 8678.02 ft³
